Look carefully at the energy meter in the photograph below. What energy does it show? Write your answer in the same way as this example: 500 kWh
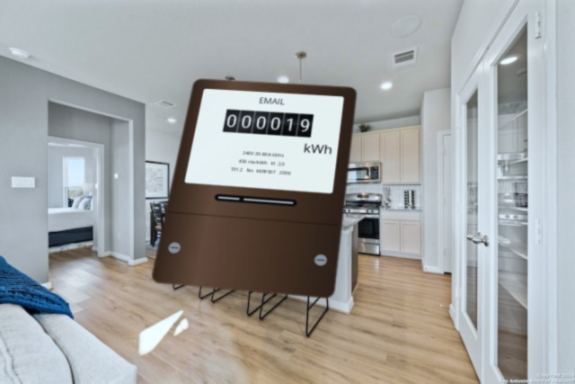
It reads 19 kWh
